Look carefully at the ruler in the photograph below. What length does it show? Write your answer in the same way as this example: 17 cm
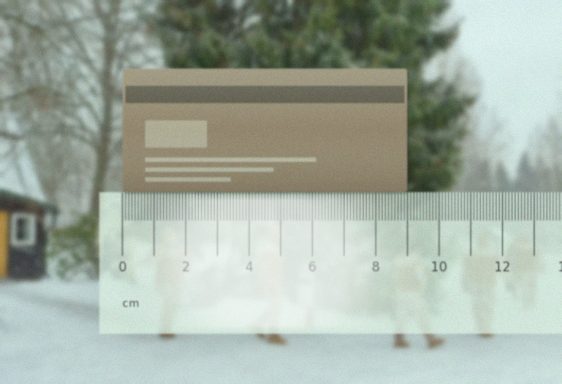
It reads 9 cm
